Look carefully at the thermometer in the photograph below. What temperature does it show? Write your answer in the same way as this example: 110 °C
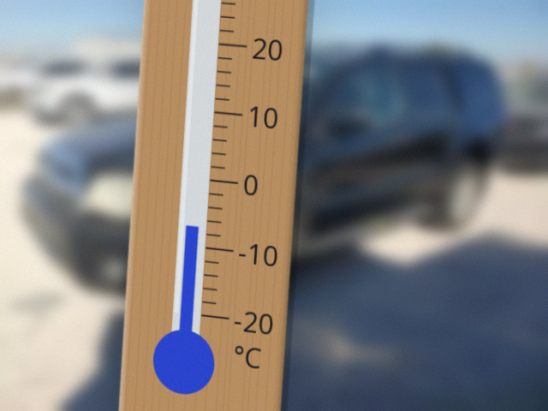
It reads -7 °C
